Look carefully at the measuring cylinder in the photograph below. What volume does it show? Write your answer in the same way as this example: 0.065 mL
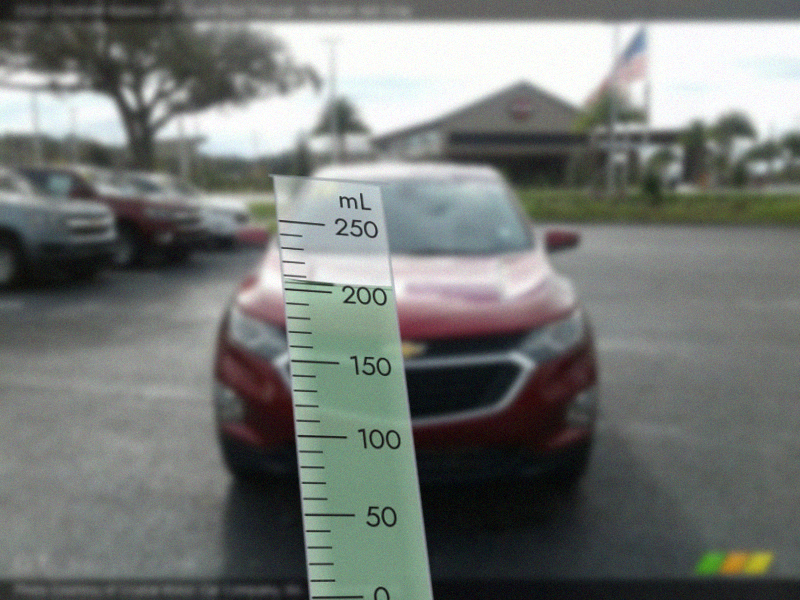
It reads 205 mL
